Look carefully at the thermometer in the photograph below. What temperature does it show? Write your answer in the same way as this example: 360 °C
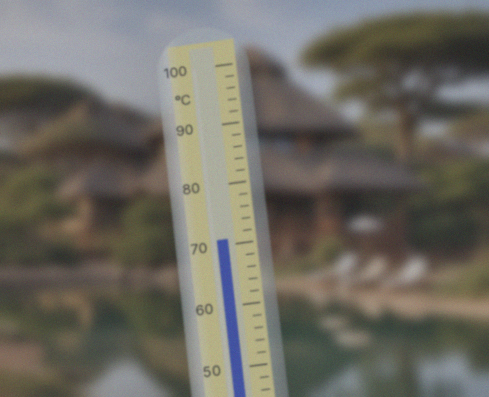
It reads 71 °C
